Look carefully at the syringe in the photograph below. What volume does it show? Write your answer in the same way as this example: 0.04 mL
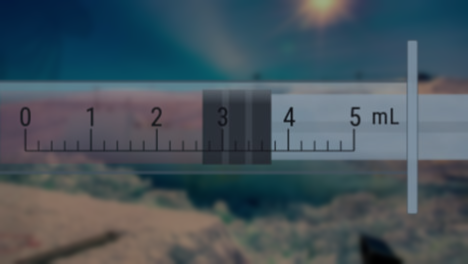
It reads 2.7 mL
